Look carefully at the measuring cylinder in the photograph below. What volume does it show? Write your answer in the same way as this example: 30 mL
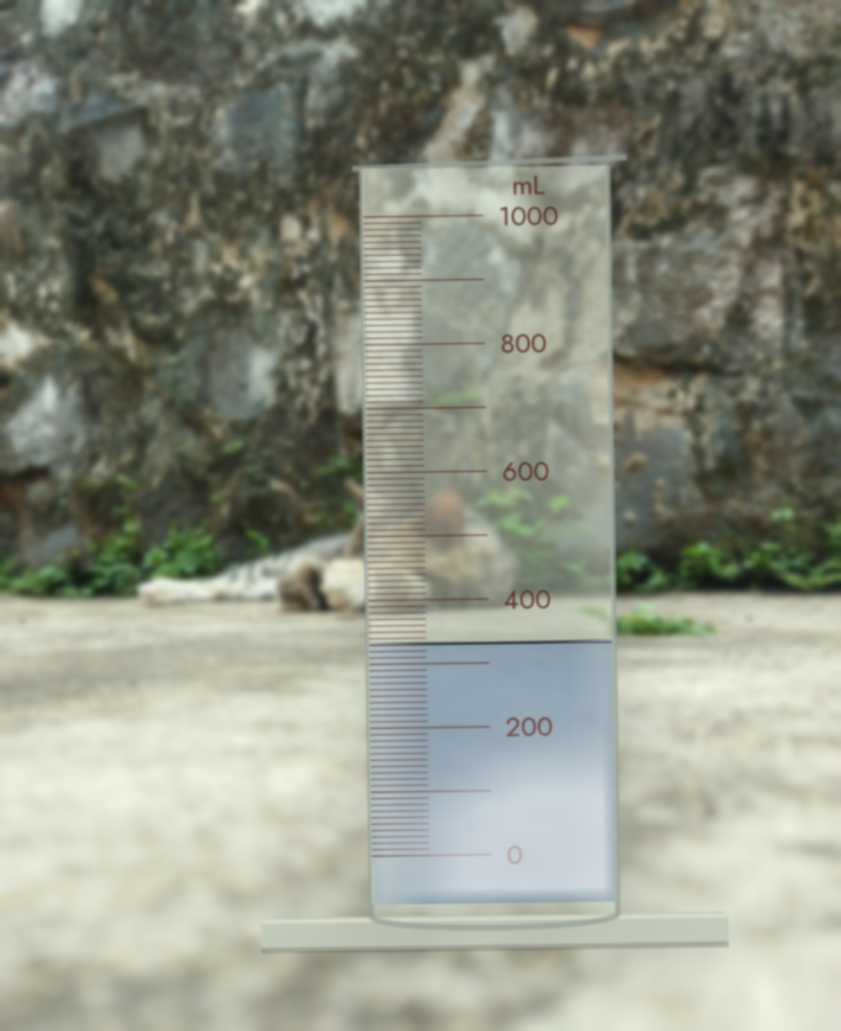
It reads 330 mL
